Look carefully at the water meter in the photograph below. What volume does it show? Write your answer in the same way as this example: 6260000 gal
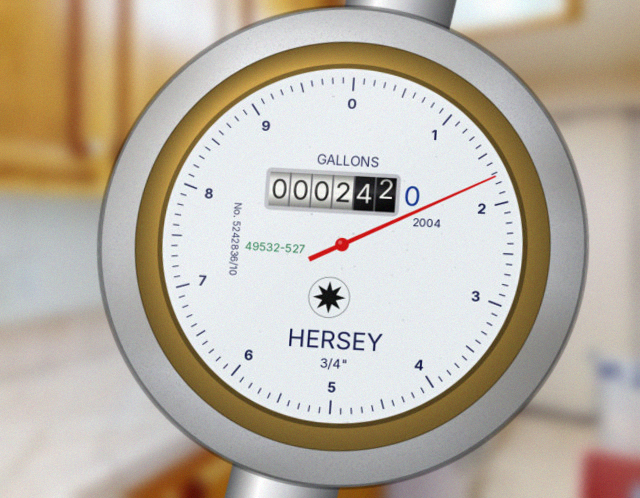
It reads 2421.7 gal
